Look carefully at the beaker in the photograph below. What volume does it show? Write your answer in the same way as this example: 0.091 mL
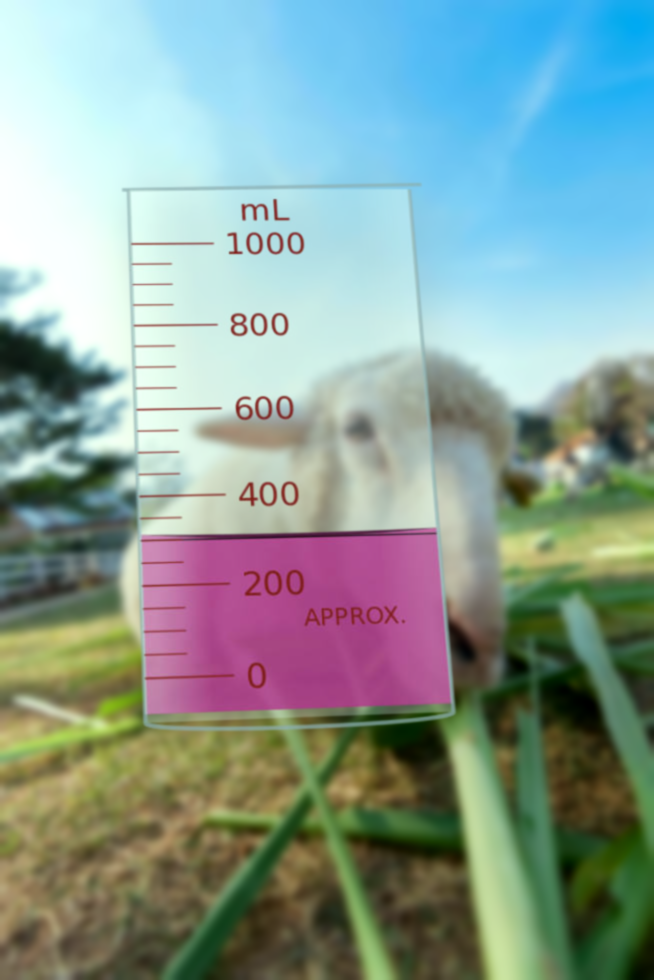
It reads 300 mL
